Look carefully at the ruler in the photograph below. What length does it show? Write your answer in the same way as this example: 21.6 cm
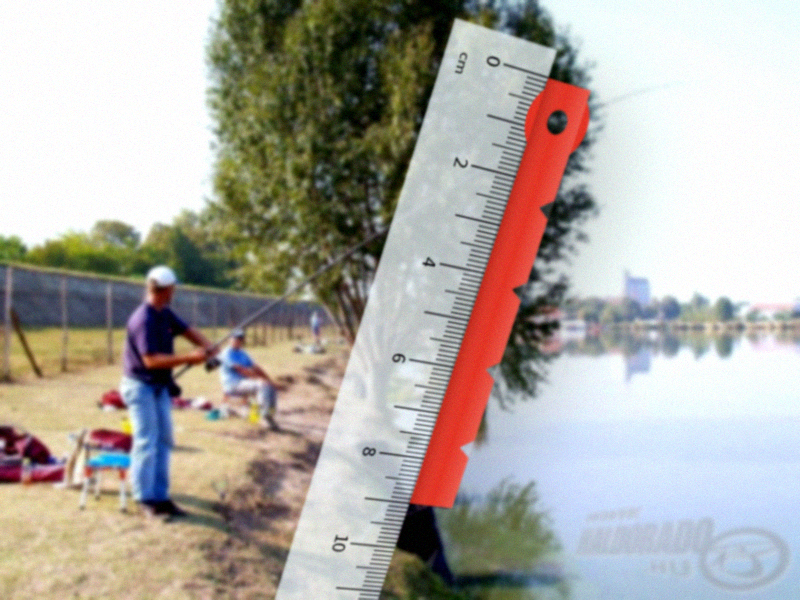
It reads 9 cm
